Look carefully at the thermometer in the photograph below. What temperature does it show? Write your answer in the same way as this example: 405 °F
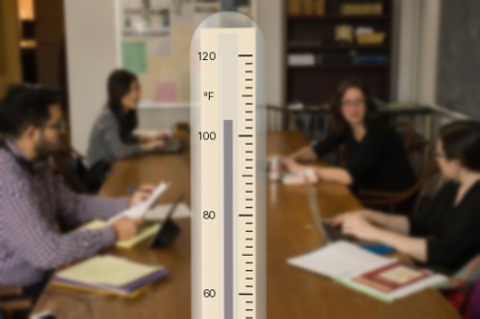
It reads 104 °F
